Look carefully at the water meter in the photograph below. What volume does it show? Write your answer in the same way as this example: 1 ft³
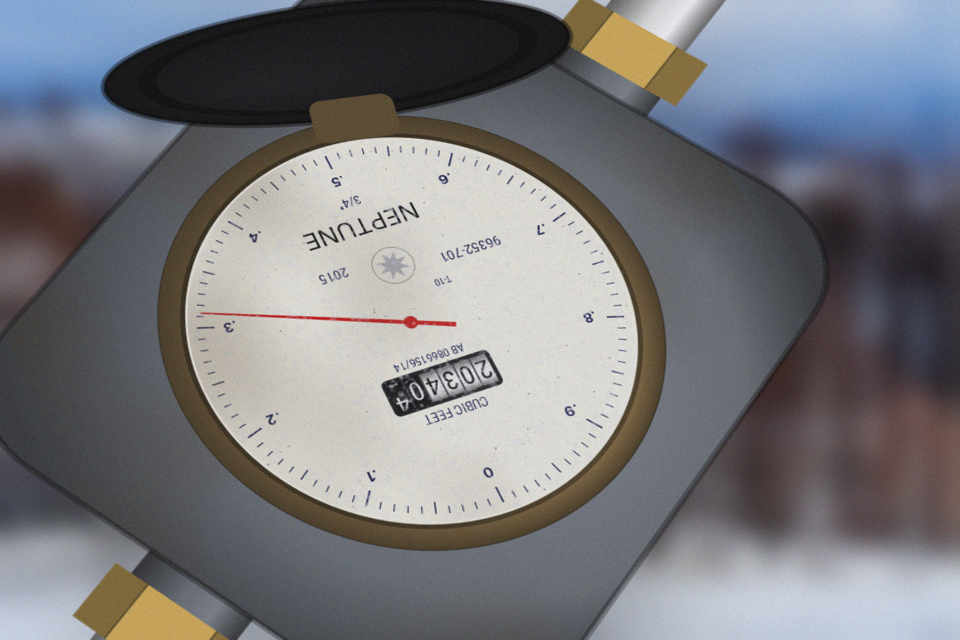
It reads 203404.31 ft³
